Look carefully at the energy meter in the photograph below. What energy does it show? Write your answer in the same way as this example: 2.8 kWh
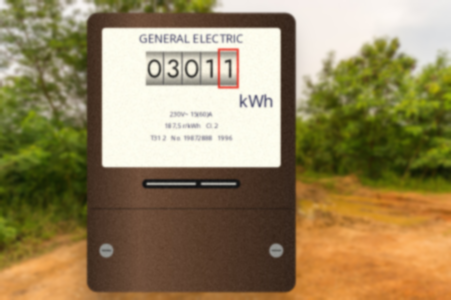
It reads 301.1 kWh
